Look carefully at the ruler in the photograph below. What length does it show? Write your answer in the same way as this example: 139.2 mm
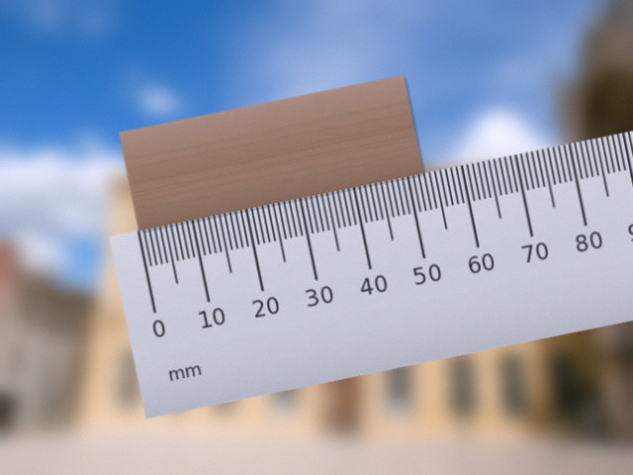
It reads 53 mm
